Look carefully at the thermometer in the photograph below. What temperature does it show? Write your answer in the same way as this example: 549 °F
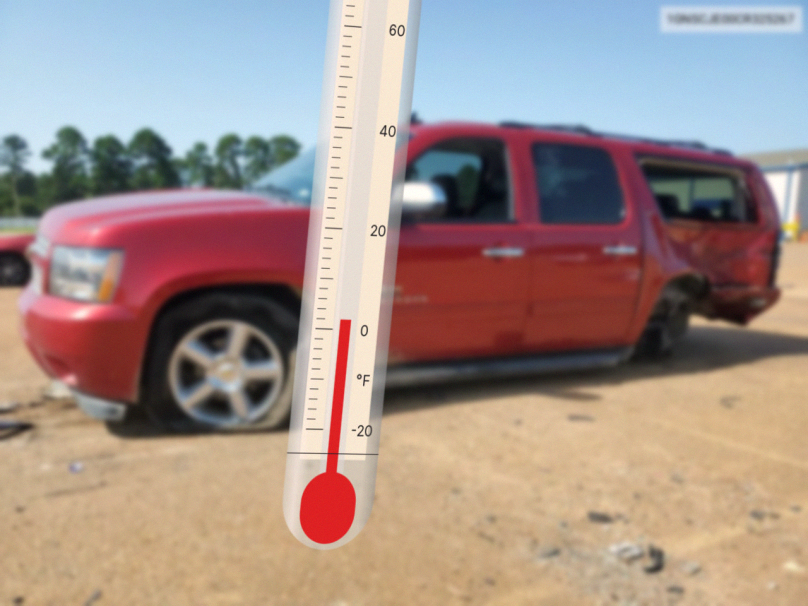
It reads 2 °F
